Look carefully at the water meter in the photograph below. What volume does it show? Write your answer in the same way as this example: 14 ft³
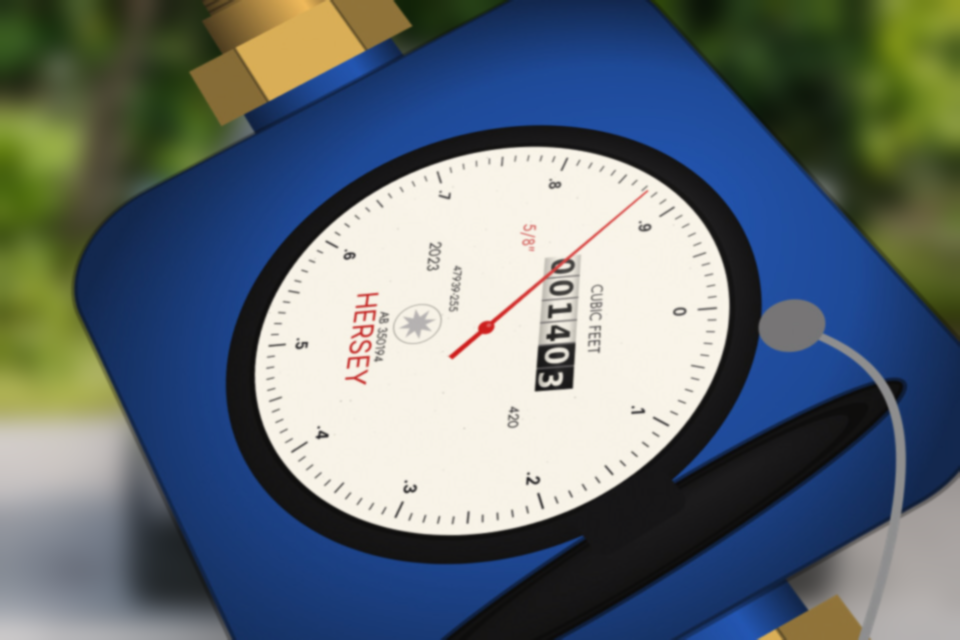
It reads 1402.87 ft³
